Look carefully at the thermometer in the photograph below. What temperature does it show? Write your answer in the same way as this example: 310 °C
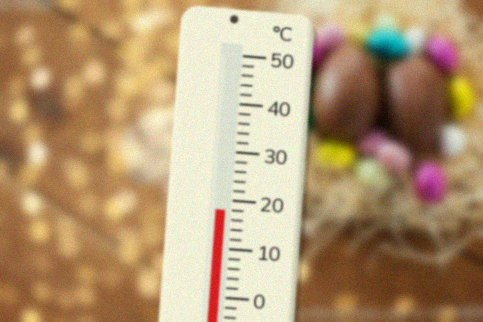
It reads 18 °C
